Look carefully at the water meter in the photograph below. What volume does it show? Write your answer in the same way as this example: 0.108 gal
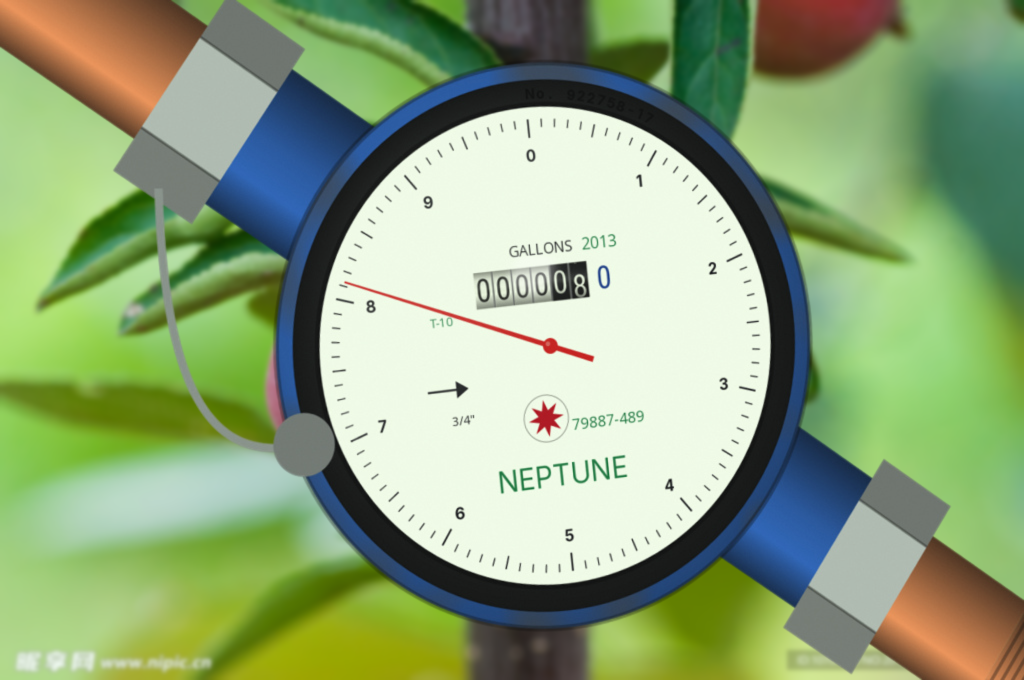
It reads 78.1 gal
